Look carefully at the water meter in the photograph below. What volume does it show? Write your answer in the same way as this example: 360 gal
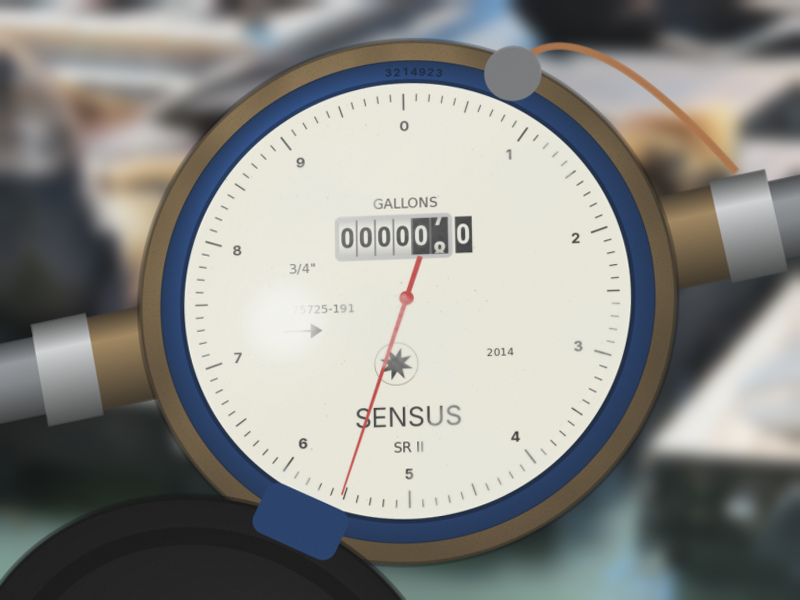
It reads 75.5 gal
